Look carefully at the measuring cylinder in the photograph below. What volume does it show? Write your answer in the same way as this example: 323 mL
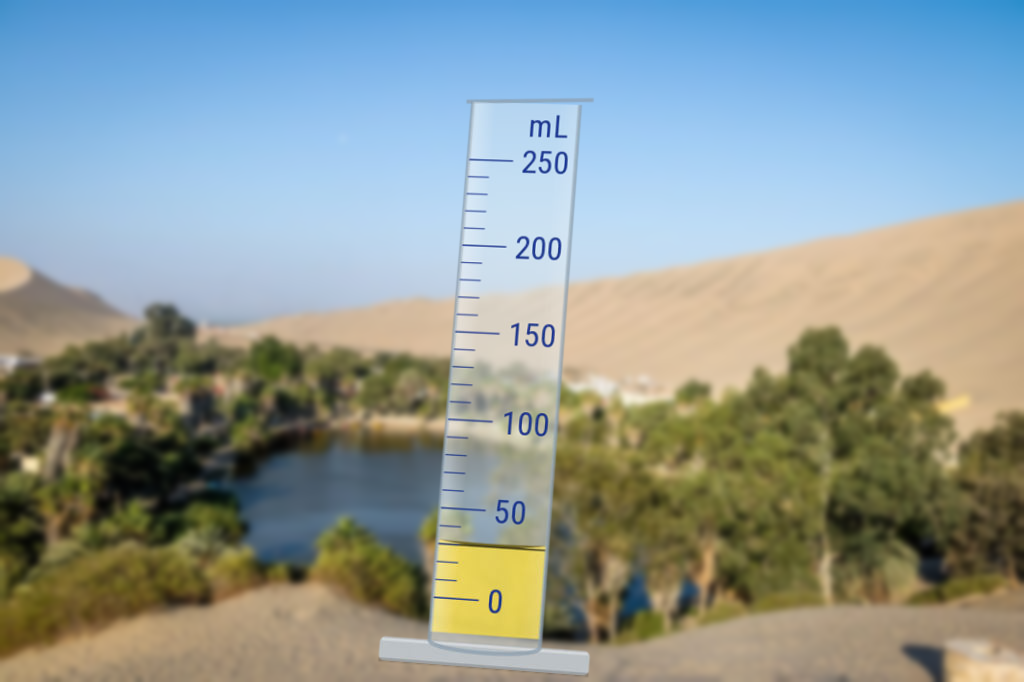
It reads 30 mL
